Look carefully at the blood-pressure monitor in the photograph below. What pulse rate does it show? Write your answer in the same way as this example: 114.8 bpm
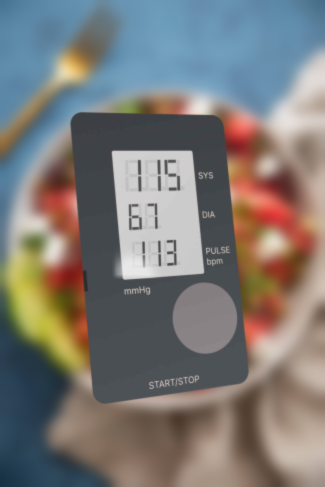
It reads 113 bpm
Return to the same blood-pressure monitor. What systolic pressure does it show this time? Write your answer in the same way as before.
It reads 115 mmHg
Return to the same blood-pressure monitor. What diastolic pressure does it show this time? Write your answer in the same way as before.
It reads 67 mmHg
